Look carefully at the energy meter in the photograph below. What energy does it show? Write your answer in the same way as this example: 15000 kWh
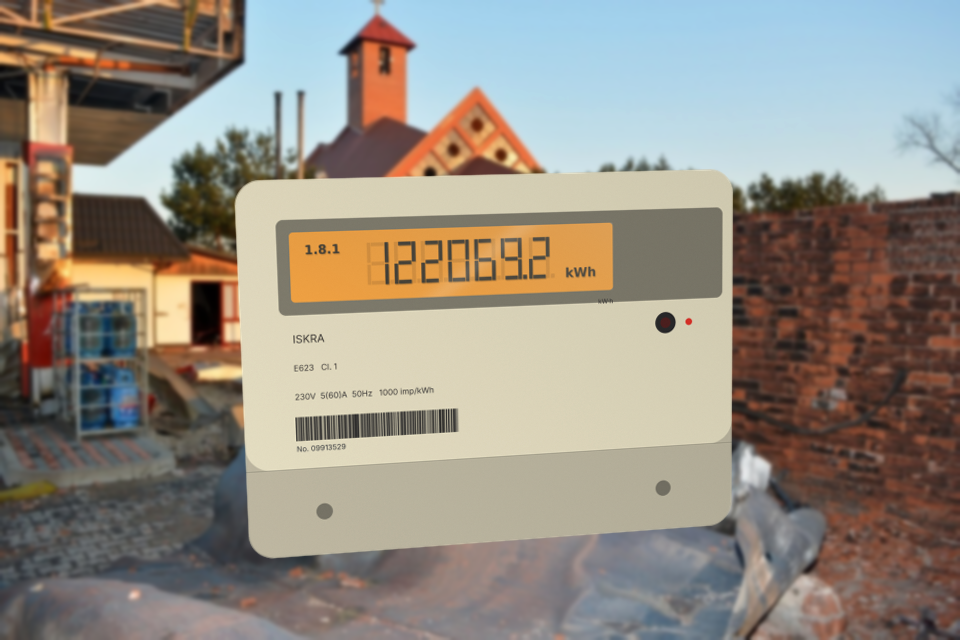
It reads 122069.2 kWh
